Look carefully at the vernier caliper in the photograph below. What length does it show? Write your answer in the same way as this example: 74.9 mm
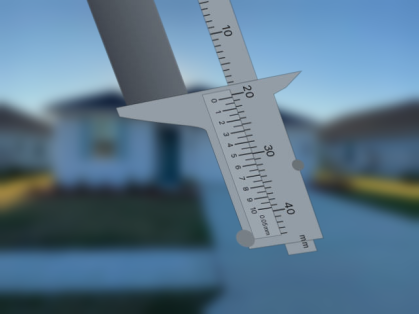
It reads 20.4 mm
